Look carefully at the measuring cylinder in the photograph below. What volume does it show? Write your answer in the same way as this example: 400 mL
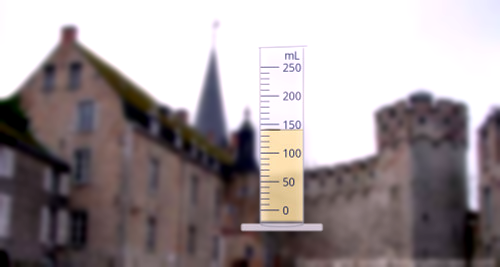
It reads 140 mL
